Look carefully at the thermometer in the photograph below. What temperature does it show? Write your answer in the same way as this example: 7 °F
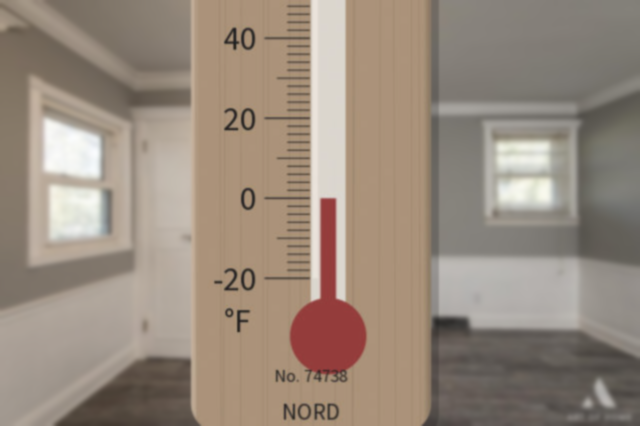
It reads 0 °F
